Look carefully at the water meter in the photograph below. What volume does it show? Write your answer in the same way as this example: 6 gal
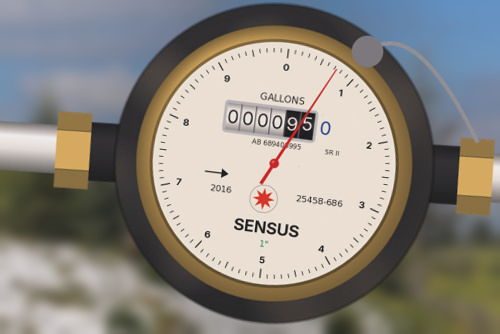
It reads 950.7 gal
